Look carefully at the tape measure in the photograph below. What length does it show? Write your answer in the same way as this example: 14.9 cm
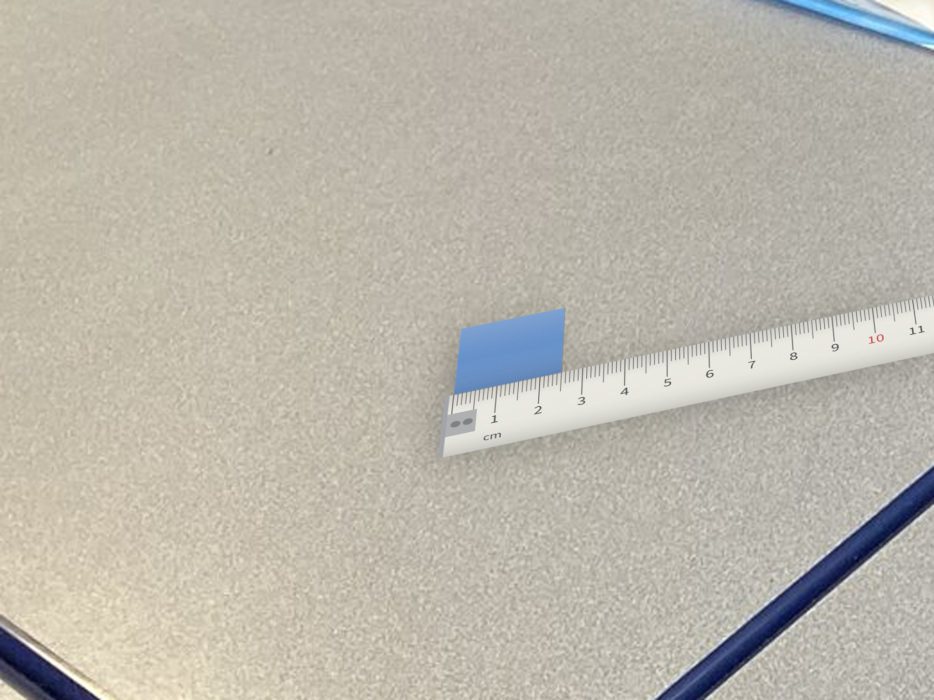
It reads 2.5 cm
